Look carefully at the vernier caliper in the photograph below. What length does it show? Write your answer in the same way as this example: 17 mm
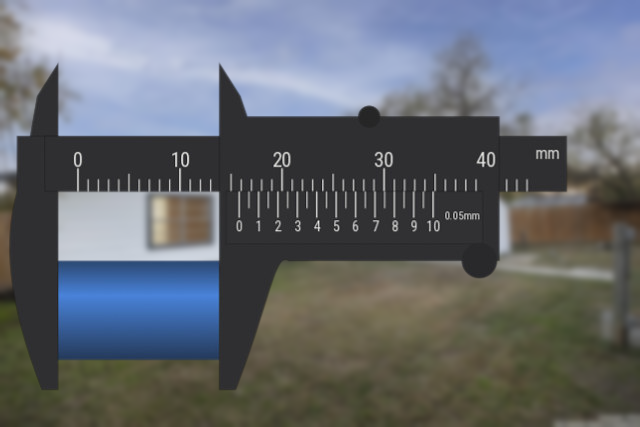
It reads 15.8 mm
